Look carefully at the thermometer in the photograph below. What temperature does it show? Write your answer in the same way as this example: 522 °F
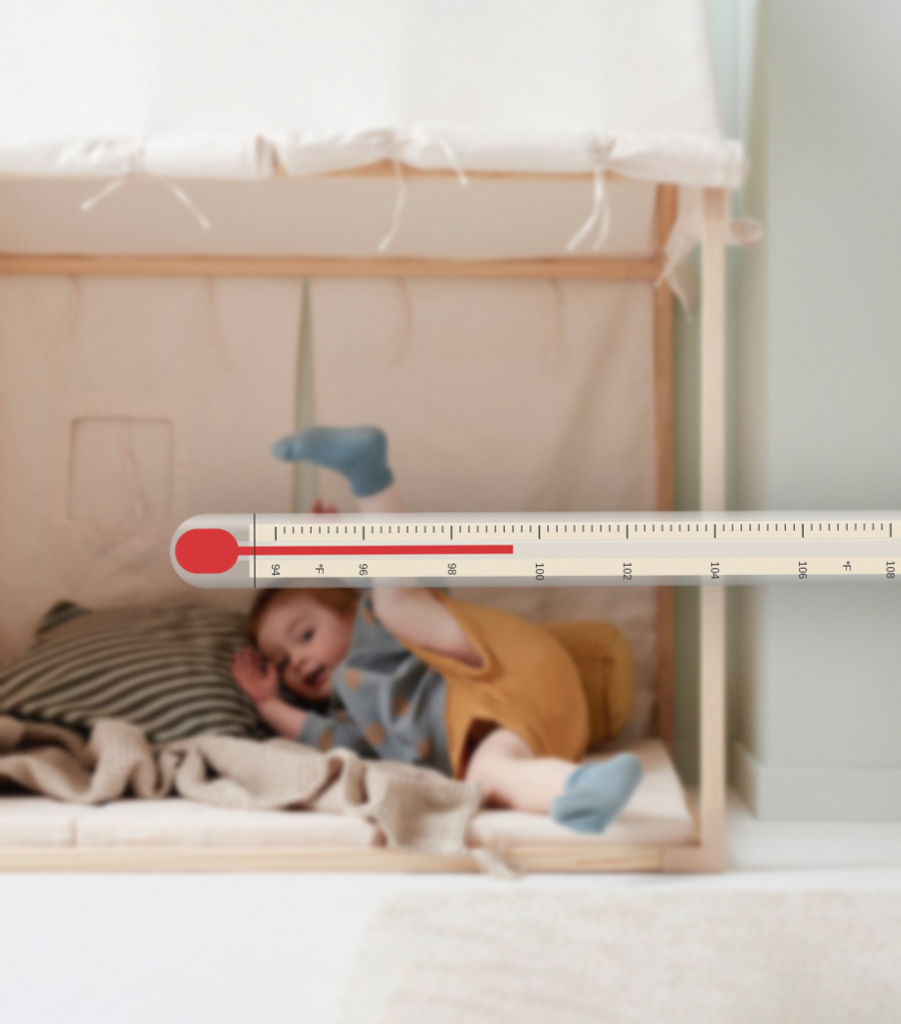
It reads 99.4 °F
